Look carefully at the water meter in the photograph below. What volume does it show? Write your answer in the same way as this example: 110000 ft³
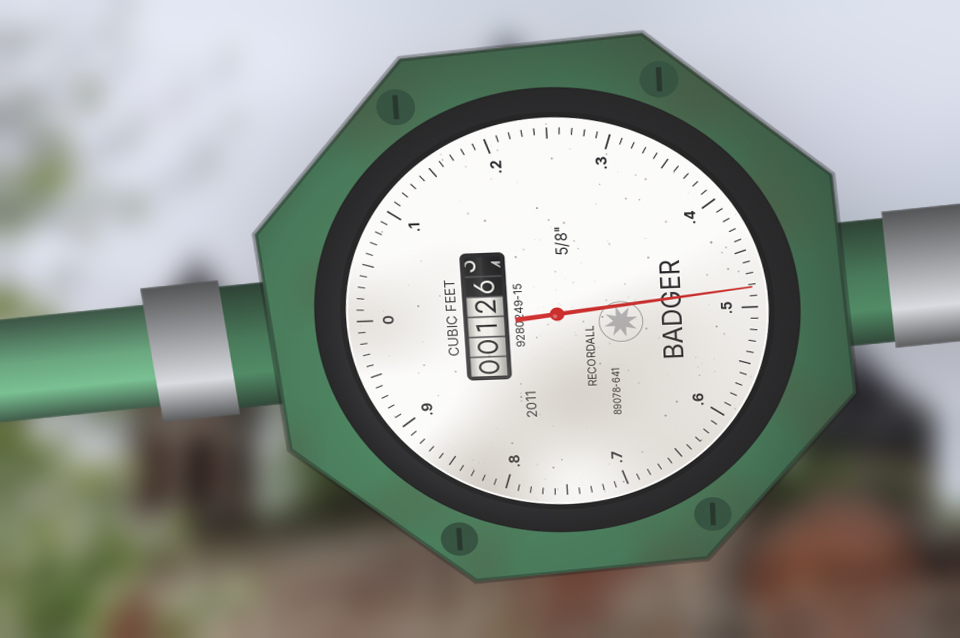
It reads 1263.48 ft³
